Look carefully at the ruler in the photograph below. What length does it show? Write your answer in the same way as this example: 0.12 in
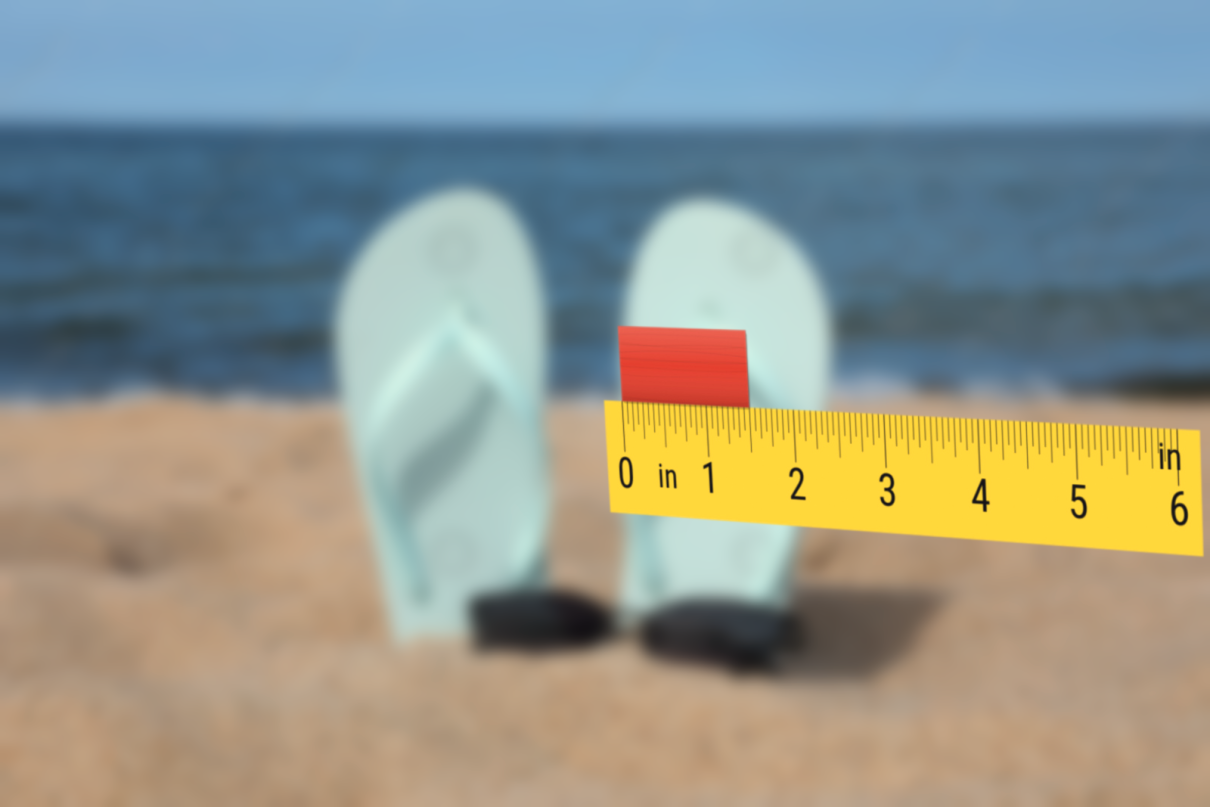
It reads 1.5 in
